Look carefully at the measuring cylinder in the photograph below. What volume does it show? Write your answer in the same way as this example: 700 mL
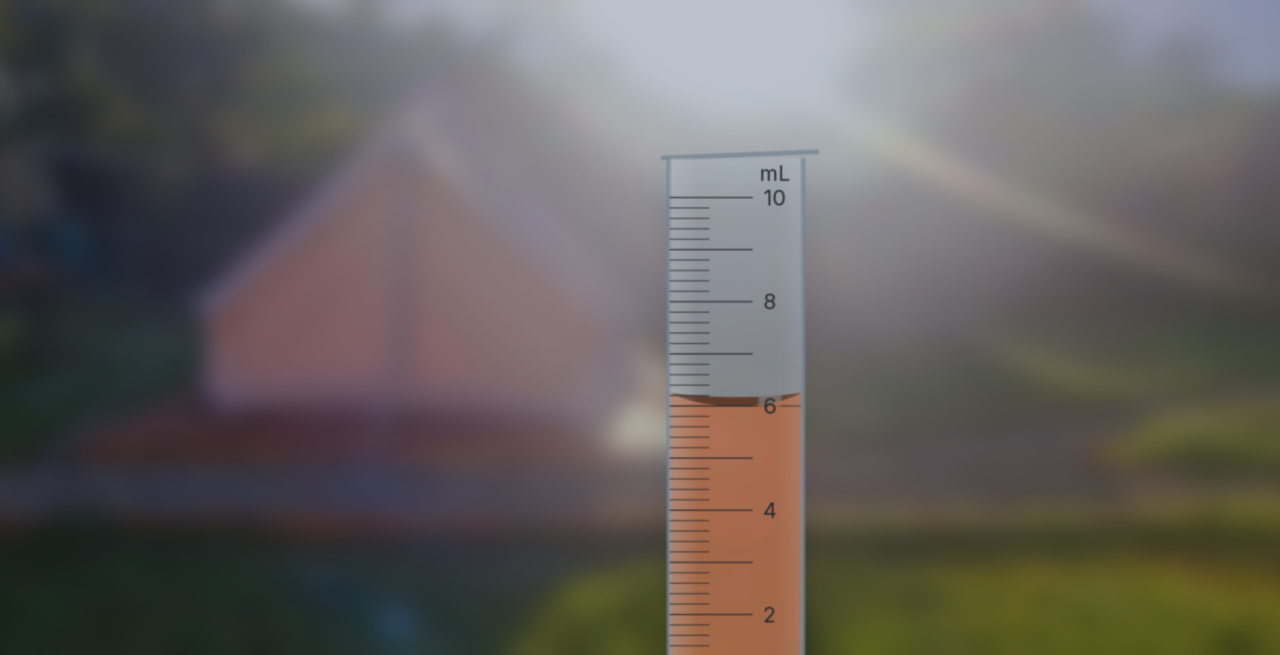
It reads 6 mL
